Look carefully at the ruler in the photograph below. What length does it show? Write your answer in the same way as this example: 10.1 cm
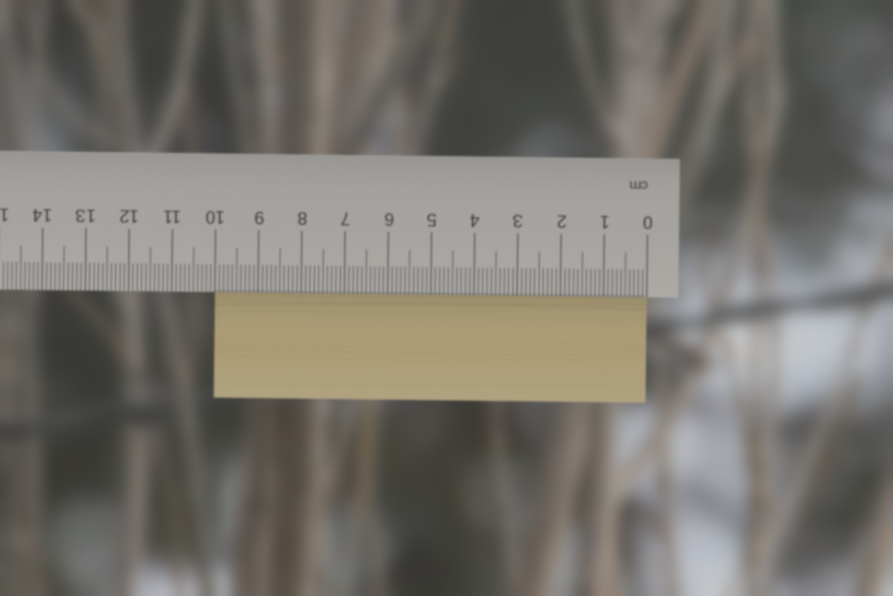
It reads 10 cm
